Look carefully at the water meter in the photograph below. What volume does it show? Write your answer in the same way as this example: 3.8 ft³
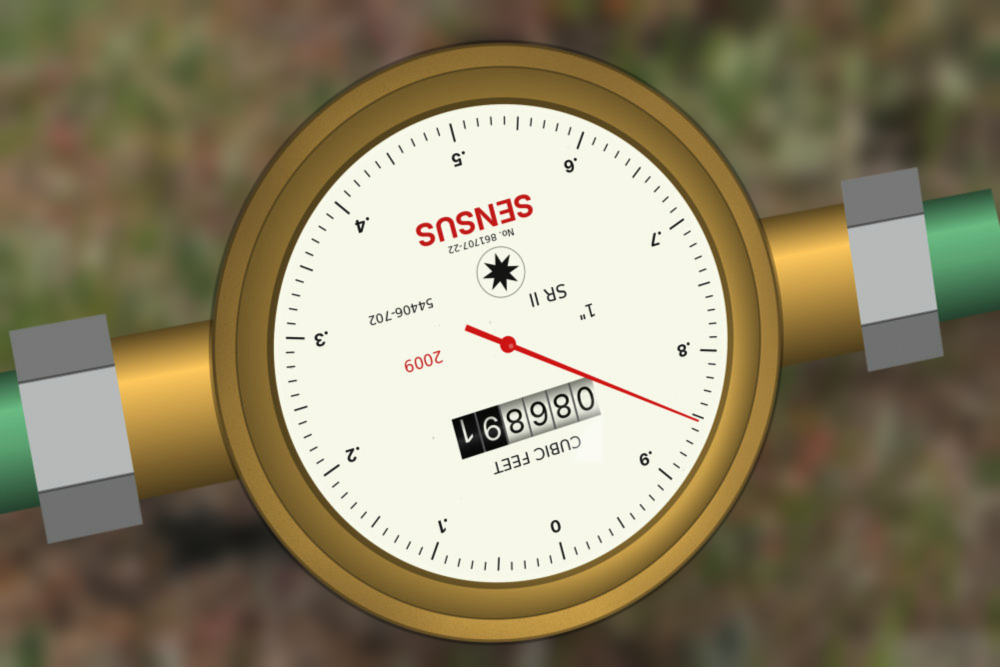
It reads 86890.85 ft³
